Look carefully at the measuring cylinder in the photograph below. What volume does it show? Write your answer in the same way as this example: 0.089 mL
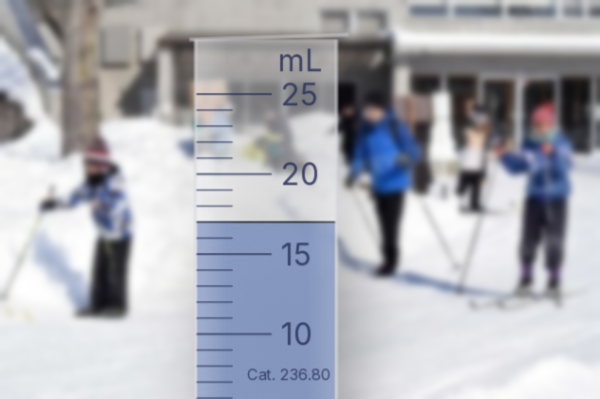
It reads 17 mL
